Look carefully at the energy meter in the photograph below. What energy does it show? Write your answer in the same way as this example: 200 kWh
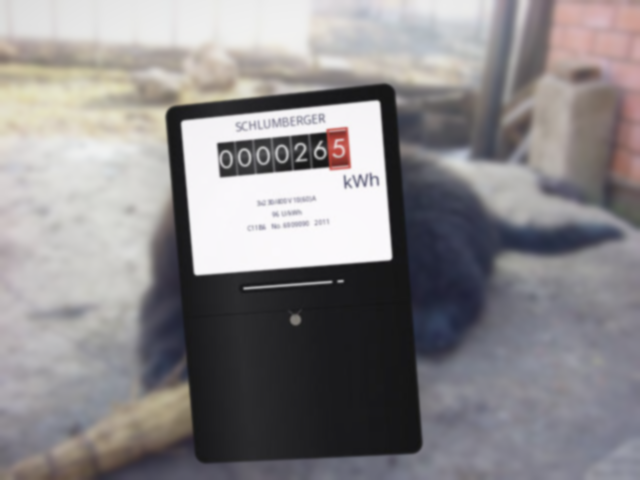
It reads 26.5 kWh
